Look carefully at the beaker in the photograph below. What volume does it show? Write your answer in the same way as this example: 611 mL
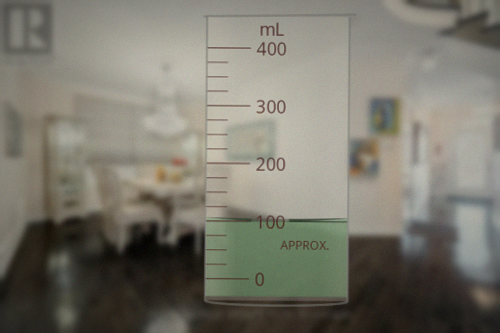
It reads 100 mL
